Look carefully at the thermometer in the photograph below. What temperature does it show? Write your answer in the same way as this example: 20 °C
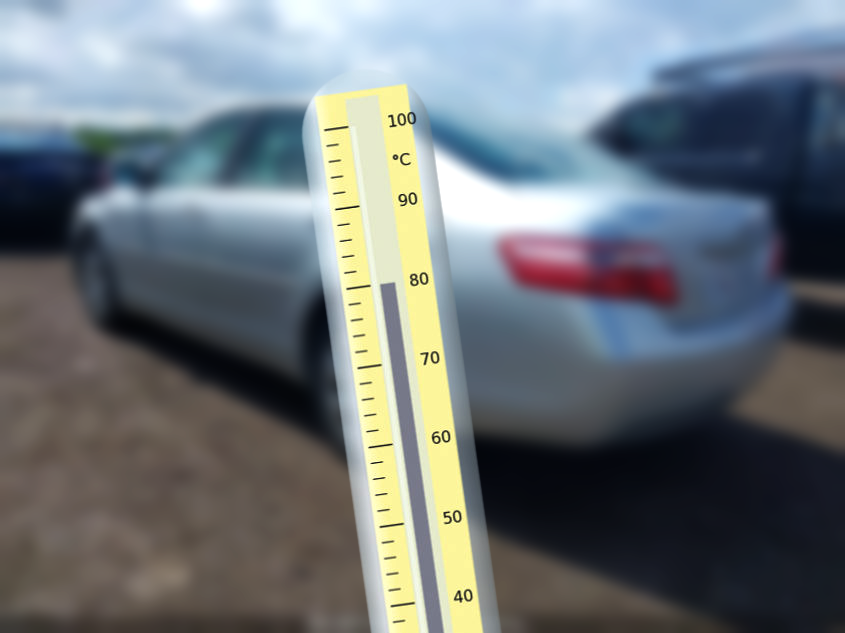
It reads 80 °C
